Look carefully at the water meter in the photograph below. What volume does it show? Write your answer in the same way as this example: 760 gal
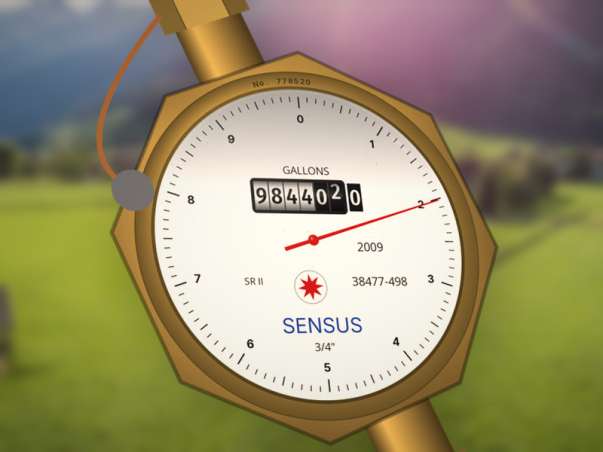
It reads 9844022.0 gal
